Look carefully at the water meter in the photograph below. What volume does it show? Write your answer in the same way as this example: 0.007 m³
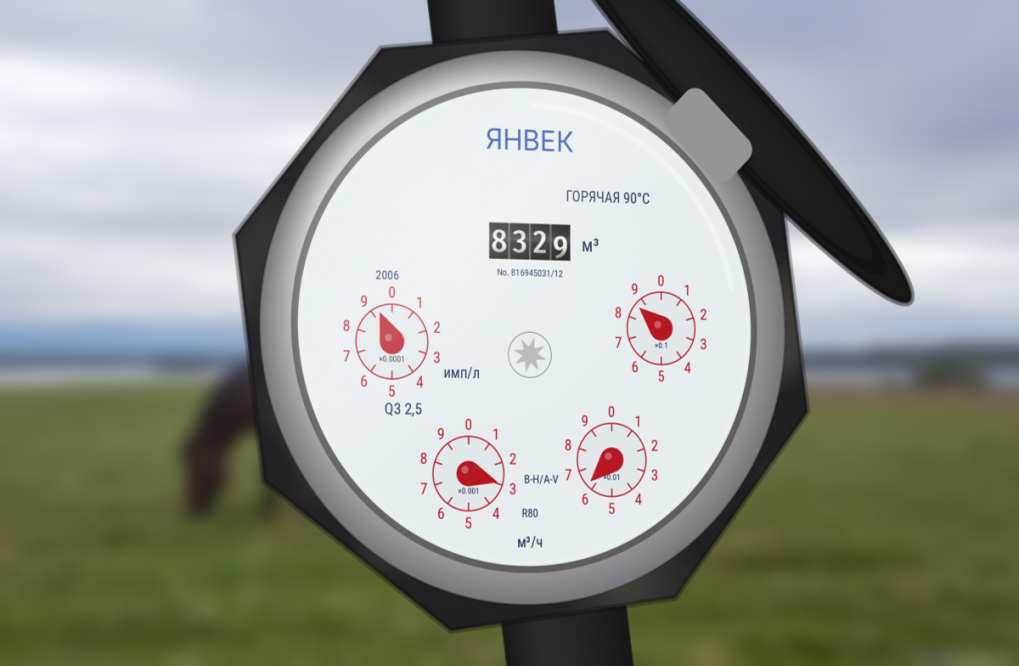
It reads 8328.8629 m³
